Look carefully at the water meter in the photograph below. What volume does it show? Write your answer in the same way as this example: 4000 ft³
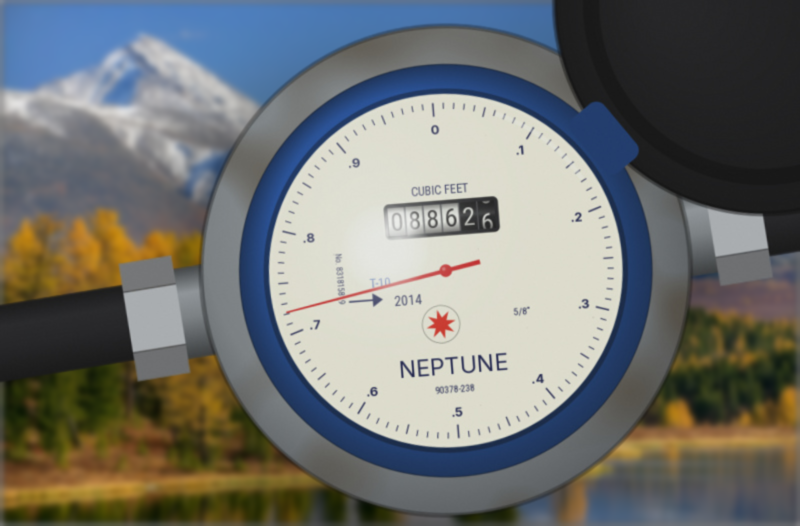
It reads 88625.72 ft³
